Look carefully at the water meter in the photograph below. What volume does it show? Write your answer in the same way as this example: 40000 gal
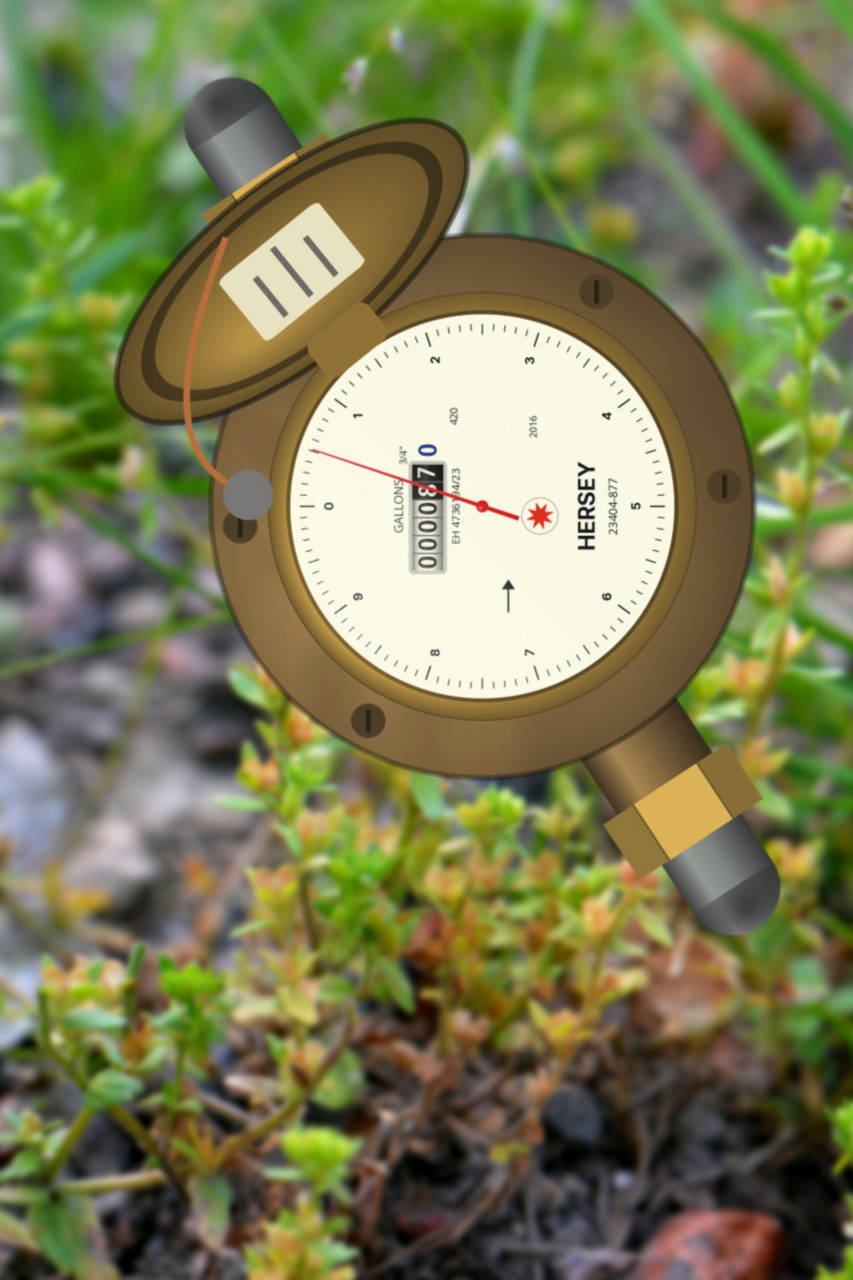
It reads 870.5 gal
